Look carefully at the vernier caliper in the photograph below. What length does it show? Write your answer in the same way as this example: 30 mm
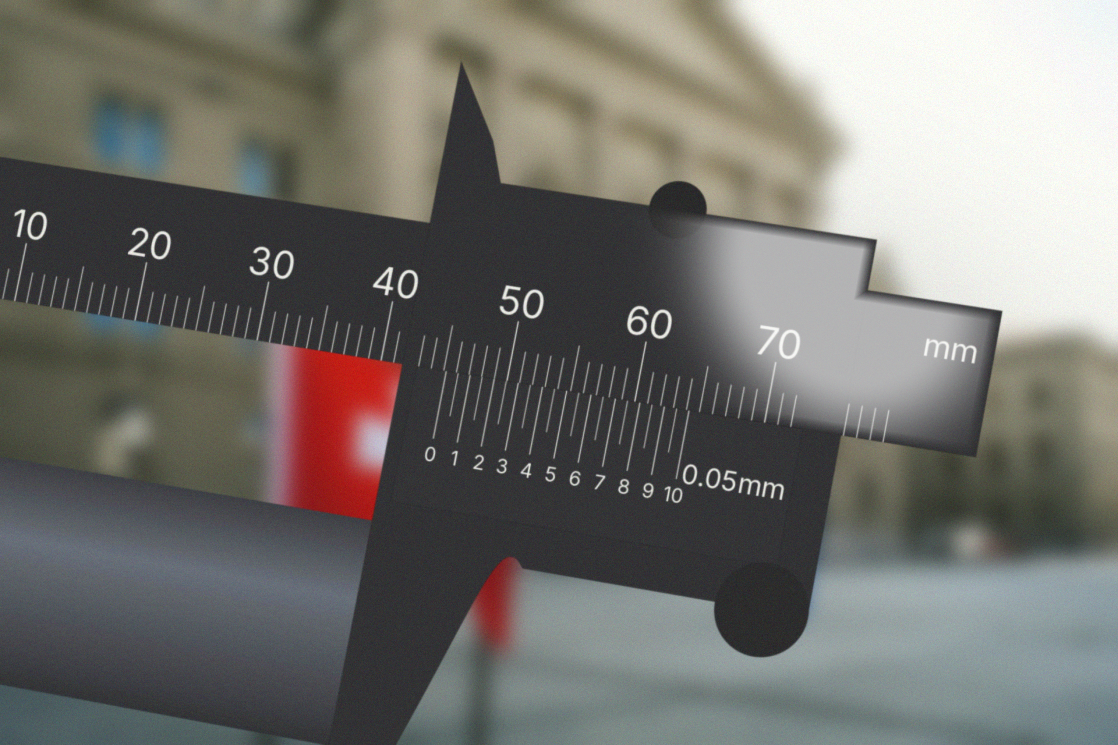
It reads 45.2 mm
